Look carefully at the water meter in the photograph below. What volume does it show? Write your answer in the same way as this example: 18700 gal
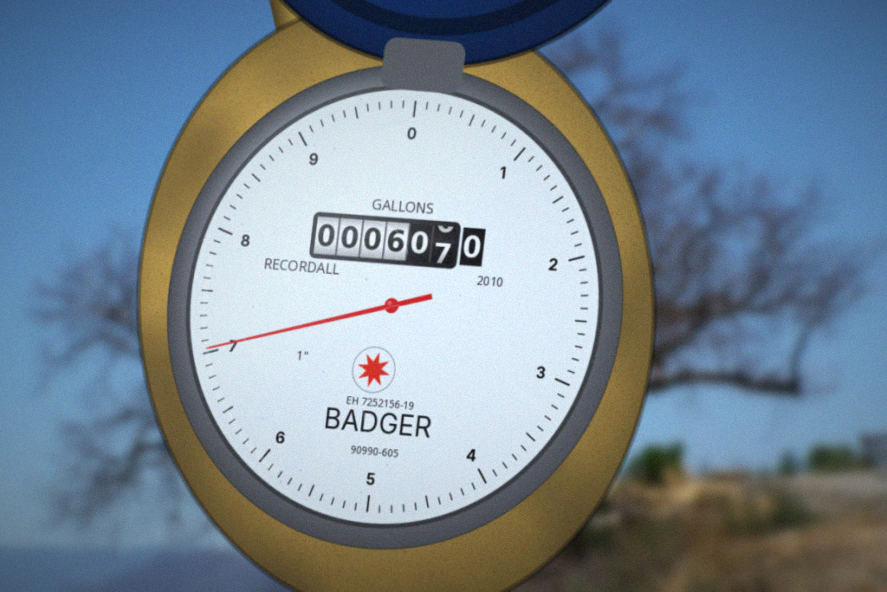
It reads 6067.0 gal
